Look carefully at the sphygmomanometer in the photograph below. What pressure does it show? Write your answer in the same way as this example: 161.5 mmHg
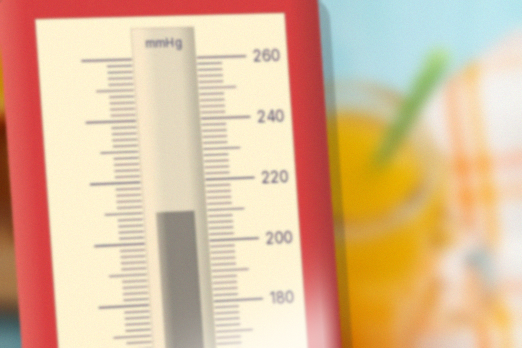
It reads 210 mmHg
